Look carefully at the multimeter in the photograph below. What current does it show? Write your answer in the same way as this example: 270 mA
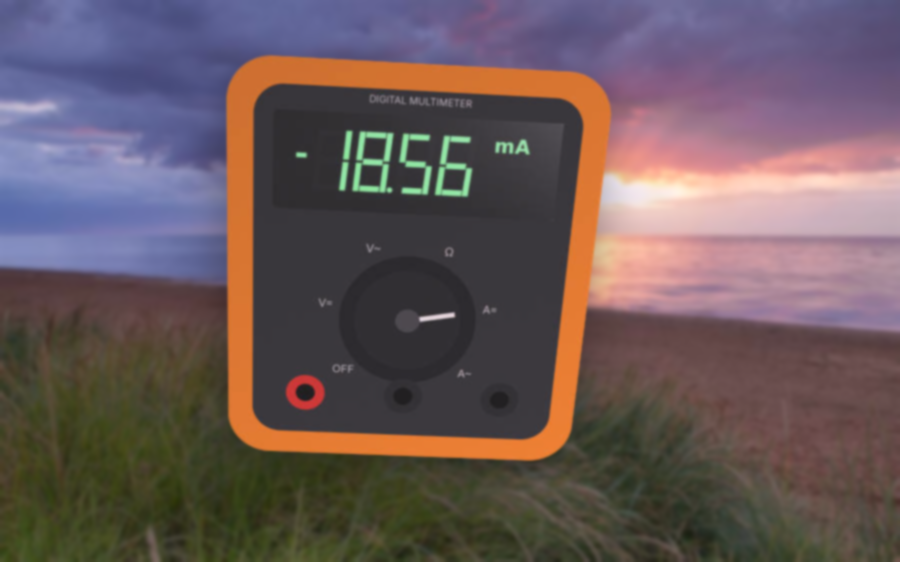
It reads -18.56 mA
